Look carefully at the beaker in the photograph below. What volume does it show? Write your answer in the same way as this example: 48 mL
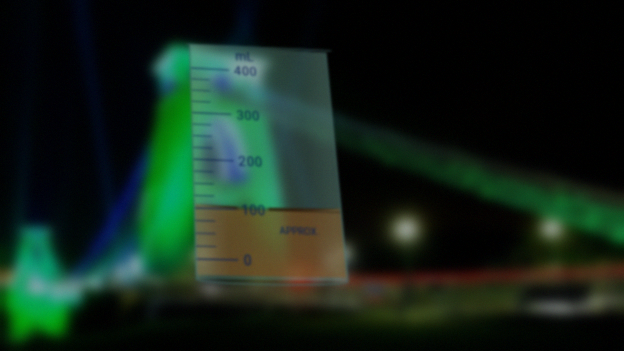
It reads 100 mL
